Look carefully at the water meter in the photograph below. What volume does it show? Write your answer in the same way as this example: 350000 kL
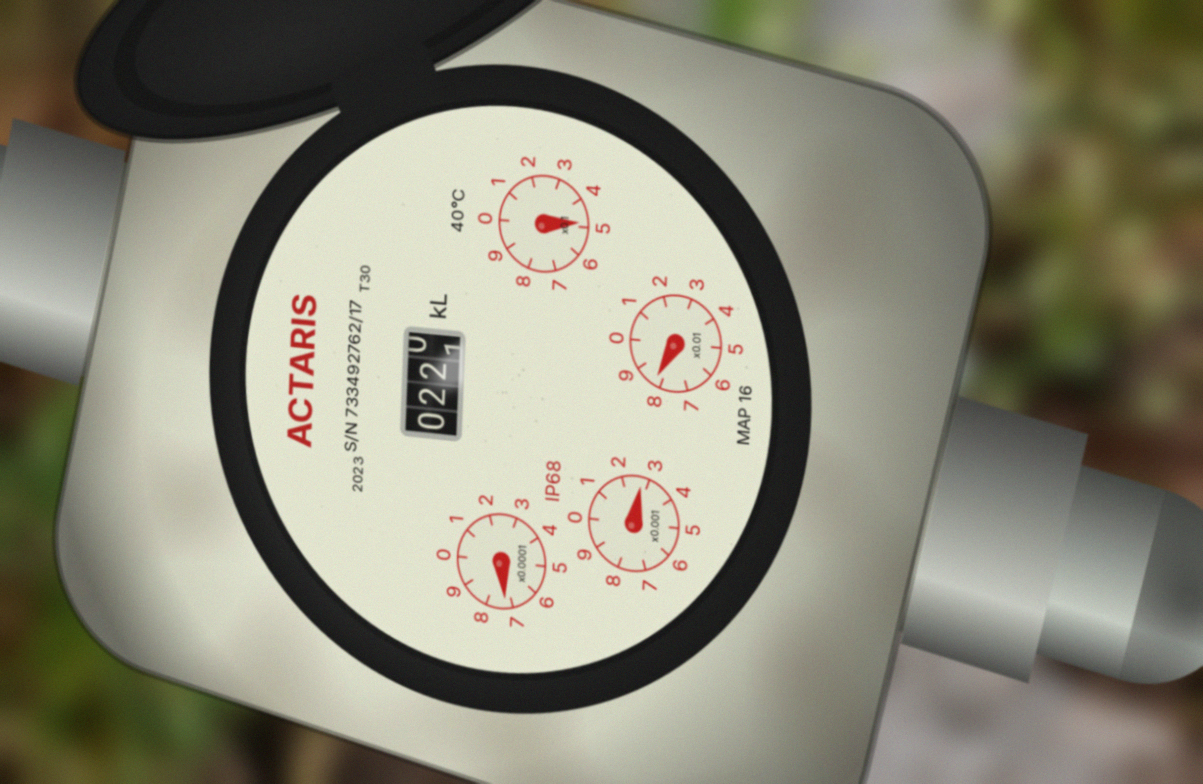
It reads 220.4827 kL
